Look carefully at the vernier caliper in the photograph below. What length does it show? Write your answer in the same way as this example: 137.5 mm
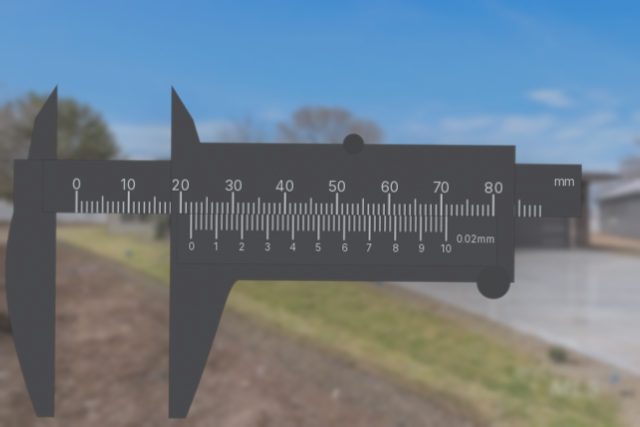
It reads 22.0 mm
